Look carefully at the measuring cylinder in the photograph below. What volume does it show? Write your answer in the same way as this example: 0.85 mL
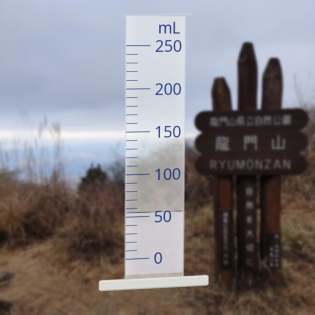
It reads 55 mL
